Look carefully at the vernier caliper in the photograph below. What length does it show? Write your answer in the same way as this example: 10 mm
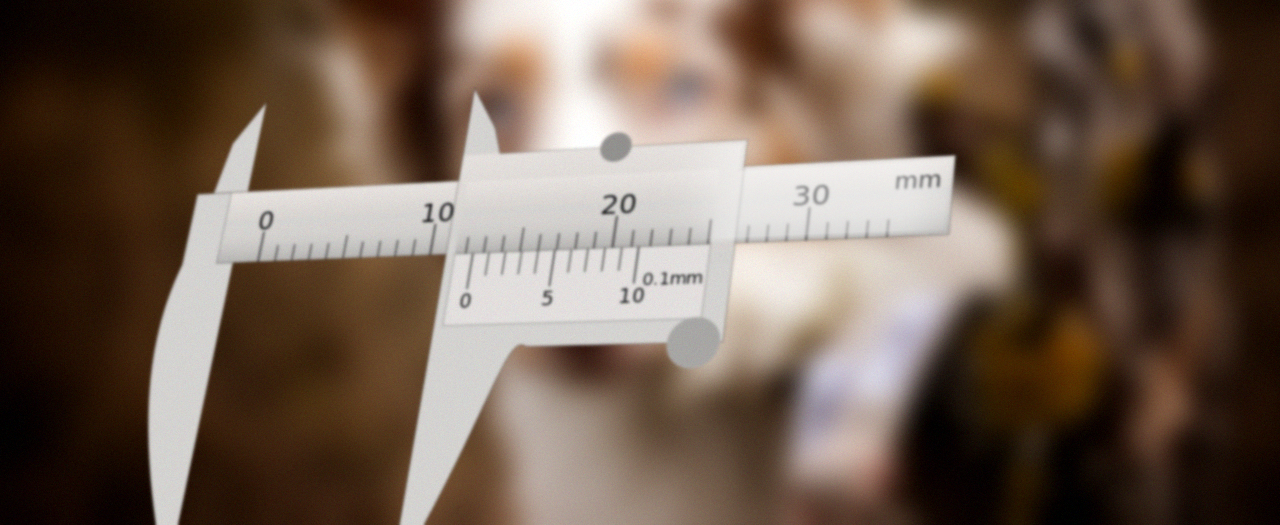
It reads 12.4 mm
